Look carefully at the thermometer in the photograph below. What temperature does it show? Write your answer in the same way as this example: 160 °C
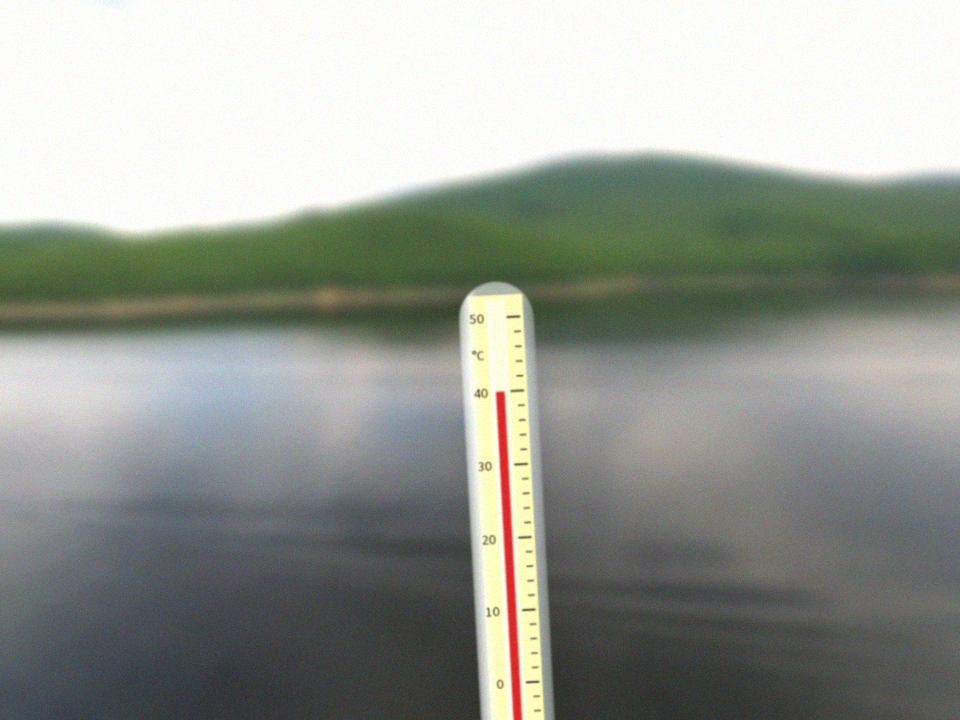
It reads 40 °C
